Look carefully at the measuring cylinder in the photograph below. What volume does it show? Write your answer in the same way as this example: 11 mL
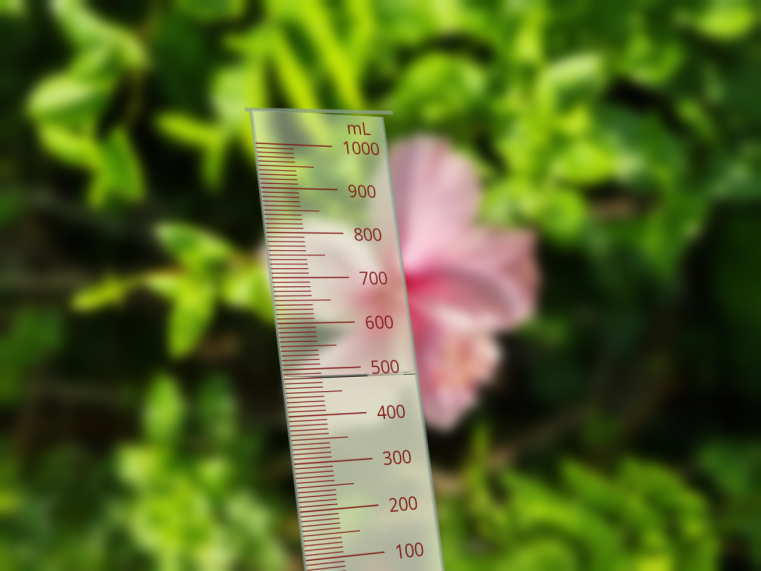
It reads 480 mL
